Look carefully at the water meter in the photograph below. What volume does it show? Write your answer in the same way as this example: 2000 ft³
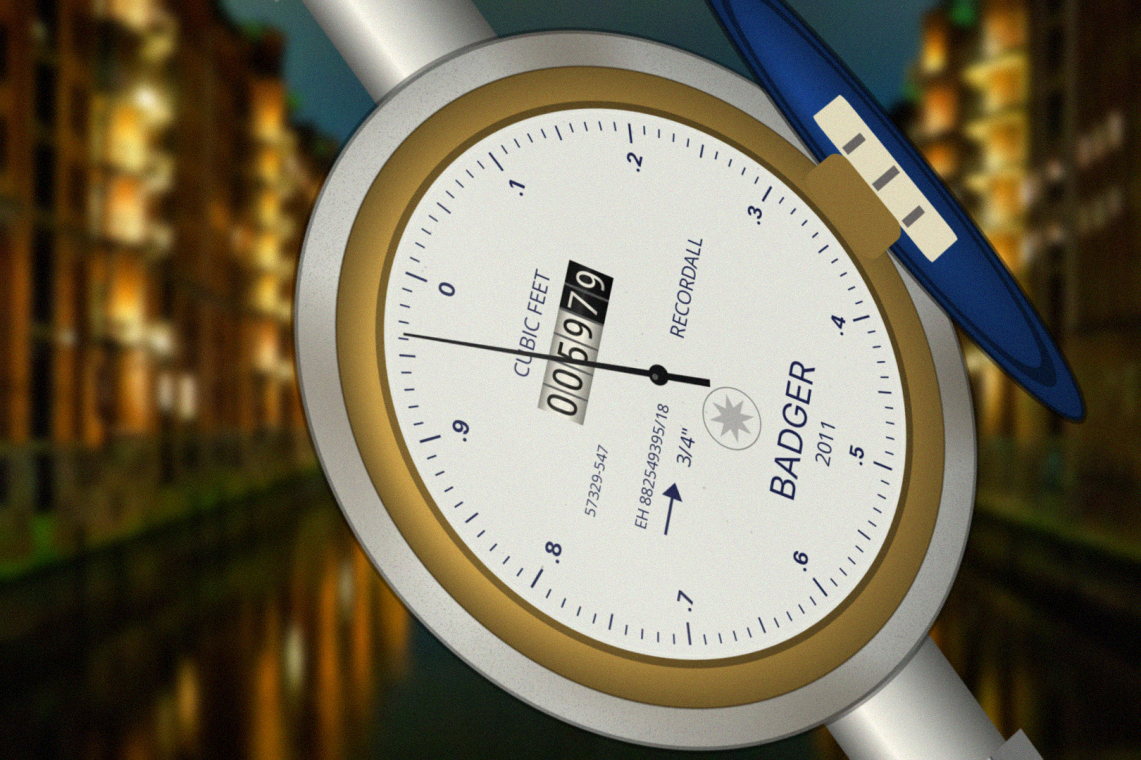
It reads 5978.96 ft³
